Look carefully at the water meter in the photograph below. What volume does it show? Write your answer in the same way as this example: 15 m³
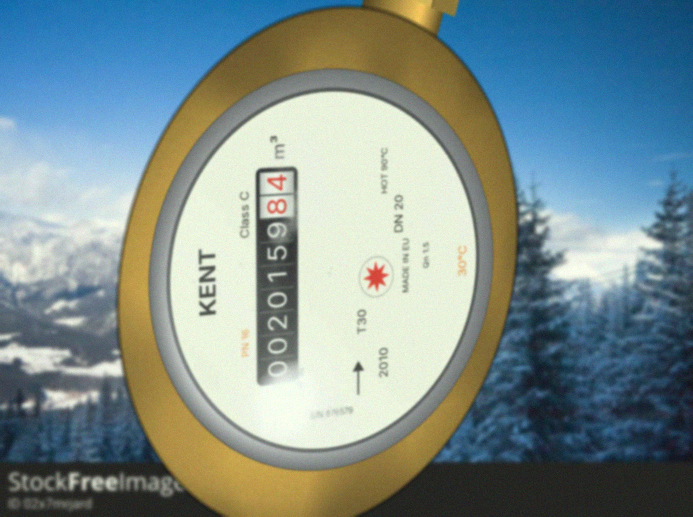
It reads 20159.84 m³
